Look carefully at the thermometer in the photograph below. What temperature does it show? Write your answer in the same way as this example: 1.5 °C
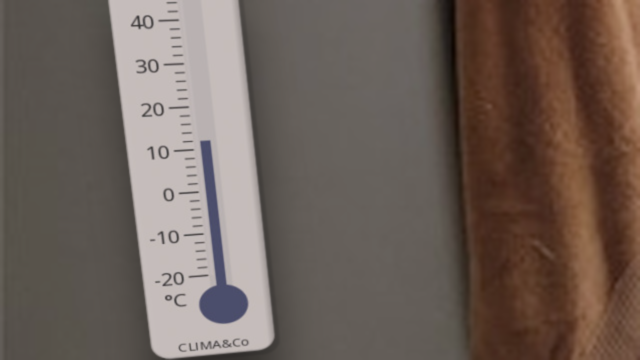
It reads 12 °C
